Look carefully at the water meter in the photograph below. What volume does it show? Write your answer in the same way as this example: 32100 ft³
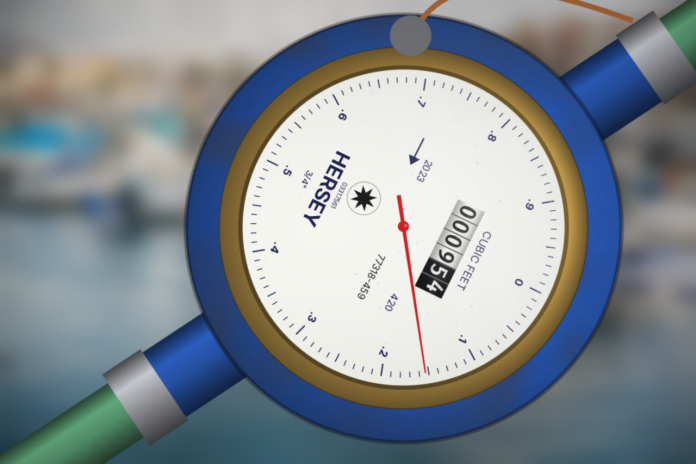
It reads 954.15 ft³
